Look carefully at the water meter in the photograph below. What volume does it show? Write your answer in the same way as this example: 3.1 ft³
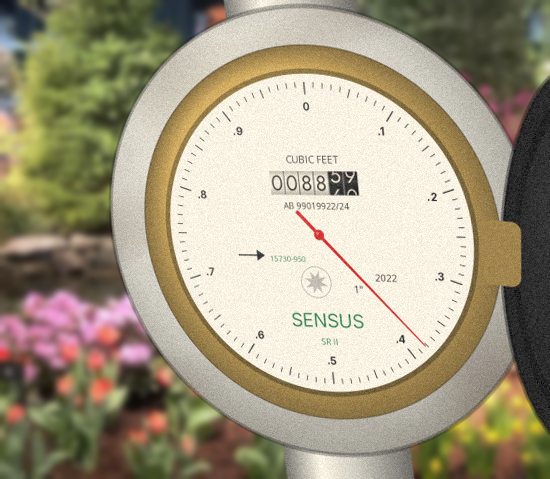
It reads 8859.38 ft³
